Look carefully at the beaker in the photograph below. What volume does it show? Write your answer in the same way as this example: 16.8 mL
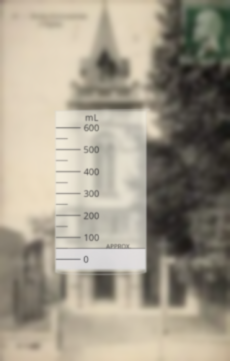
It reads 50 mL
